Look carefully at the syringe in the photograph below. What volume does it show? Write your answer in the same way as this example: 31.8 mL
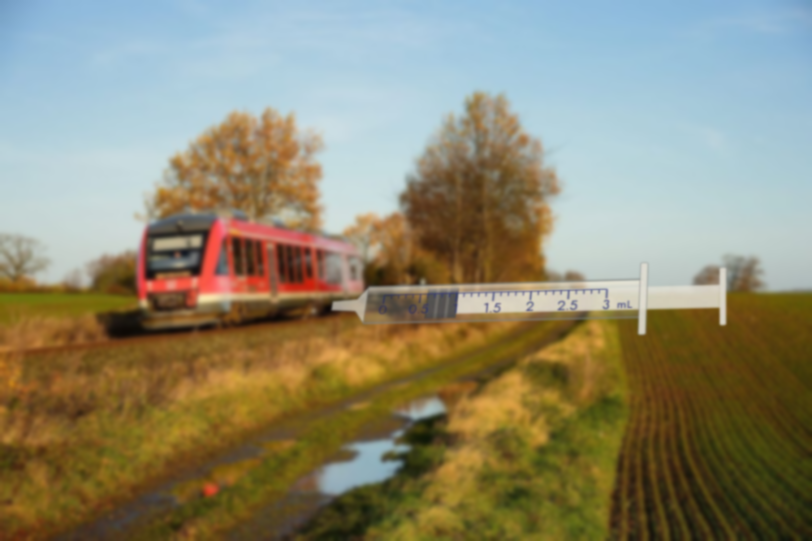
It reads 0.6 mL
